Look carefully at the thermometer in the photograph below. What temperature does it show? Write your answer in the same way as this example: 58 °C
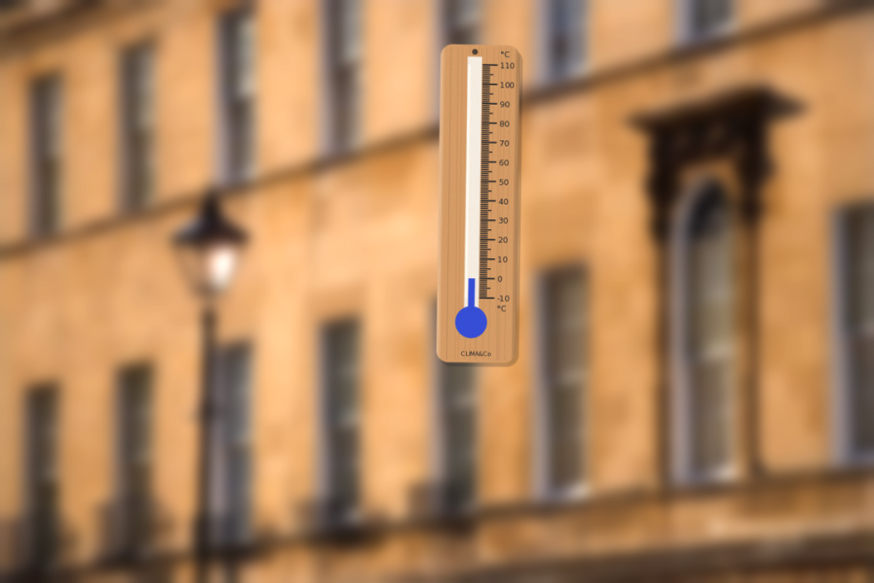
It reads 0 °C
